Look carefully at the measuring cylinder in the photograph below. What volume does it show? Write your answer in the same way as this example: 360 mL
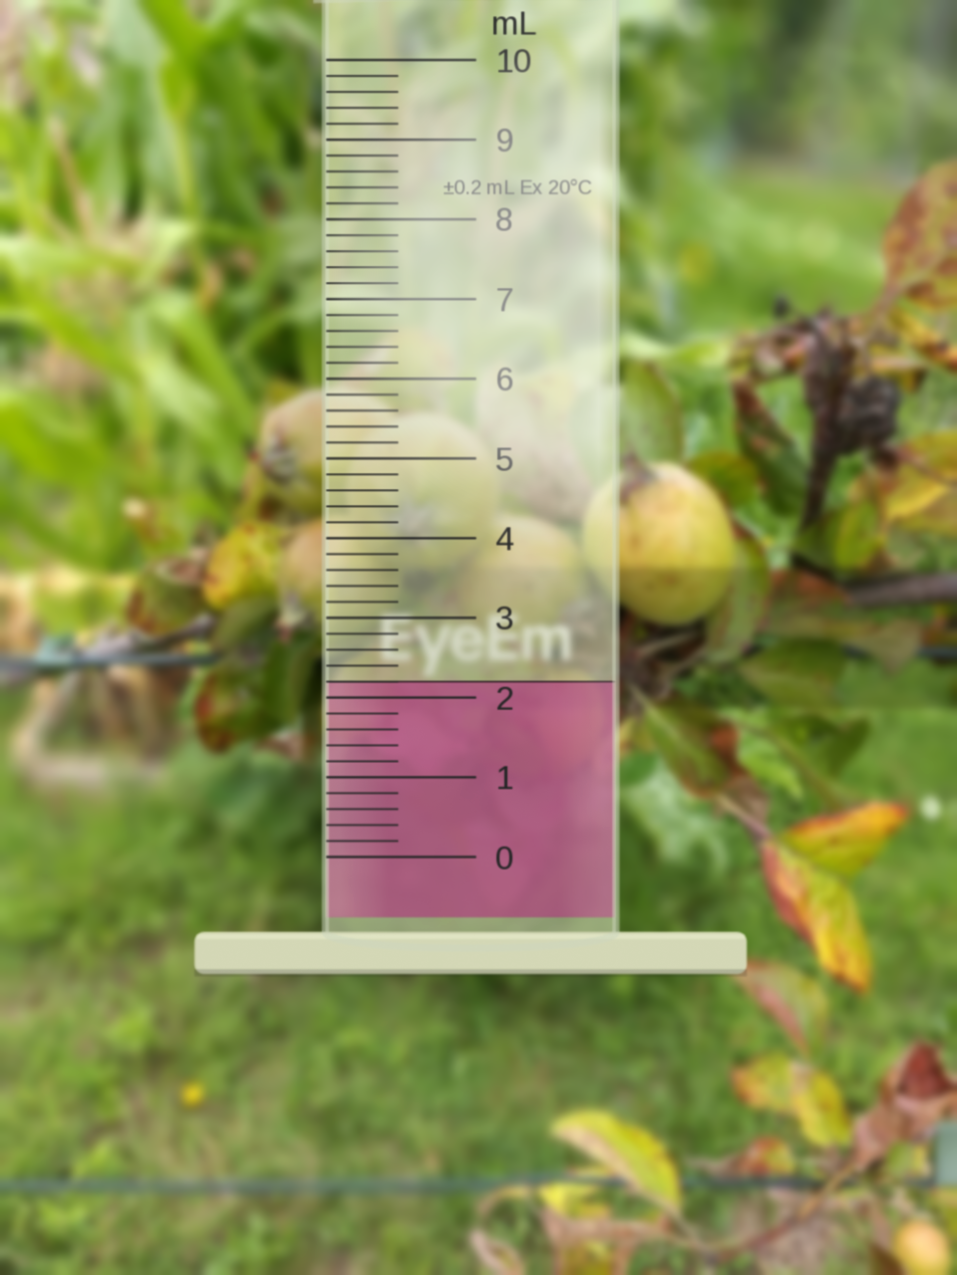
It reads 2.2 mL
